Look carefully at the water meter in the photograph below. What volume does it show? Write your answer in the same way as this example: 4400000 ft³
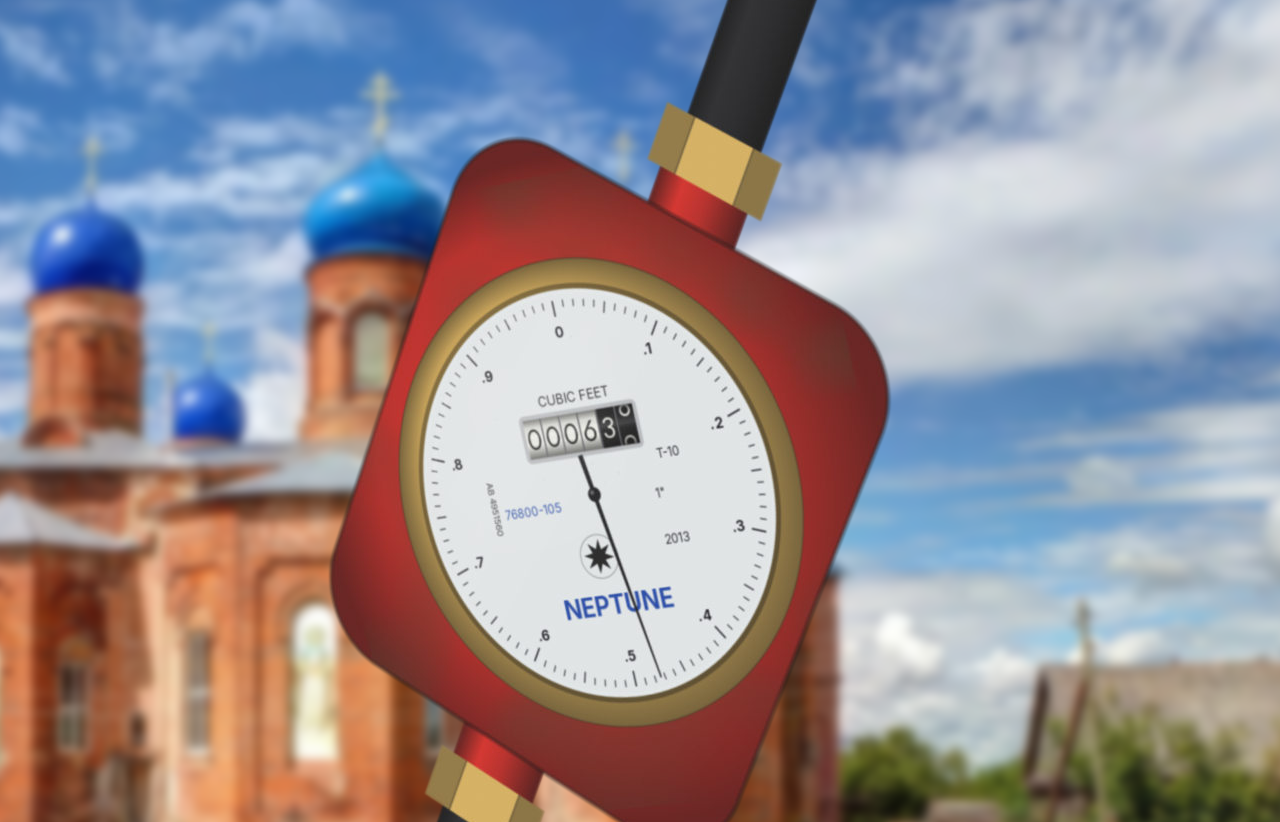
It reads 638.47 ft³
